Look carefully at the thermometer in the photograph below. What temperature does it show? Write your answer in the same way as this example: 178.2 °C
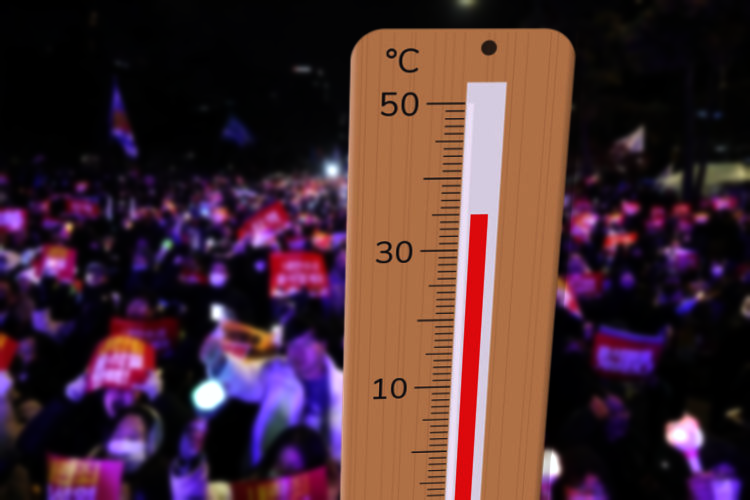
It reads 35 °C
